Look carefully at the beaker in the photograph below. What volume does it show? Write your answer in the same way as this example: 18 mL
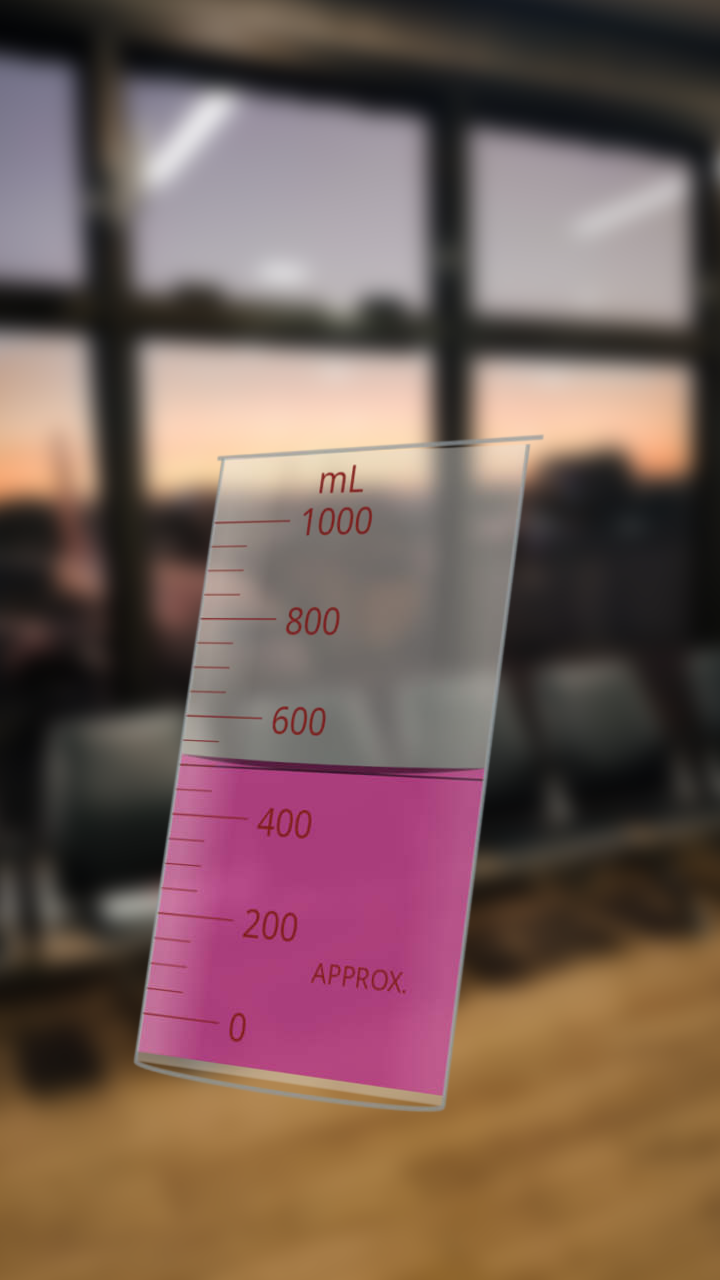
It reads 500 mL
